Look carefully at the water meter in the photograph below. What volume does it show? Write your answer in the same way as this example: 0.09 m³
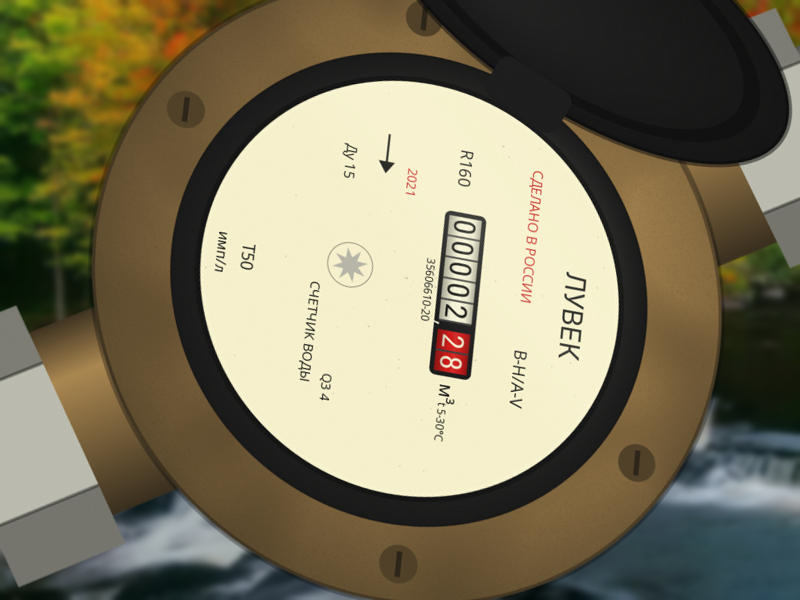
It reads 2.28 m³
